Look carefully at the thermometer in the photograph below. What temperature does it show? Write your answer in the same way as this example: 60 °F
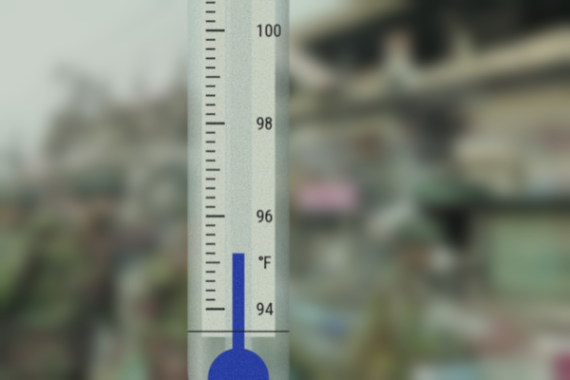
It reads 95.2 °F
